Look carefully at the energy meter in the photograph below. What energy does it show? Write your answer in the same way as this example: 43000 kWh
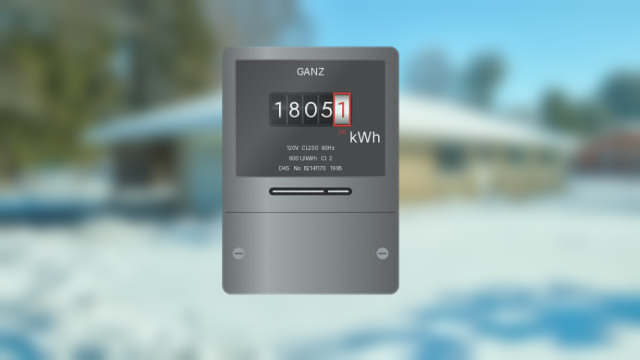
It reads 1805.1 kWh
